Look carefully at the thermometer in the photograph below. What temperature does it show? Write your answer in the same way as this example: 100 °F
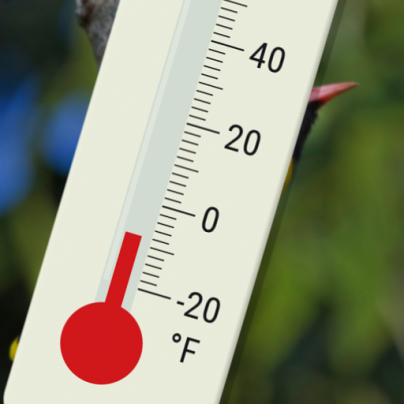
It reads -8 °F
